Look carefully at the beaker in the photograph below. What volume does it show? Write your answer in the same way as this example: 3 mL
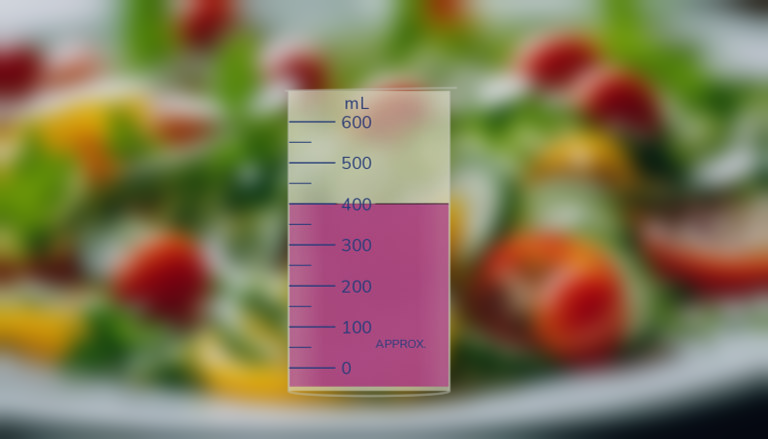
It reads 400 mL
